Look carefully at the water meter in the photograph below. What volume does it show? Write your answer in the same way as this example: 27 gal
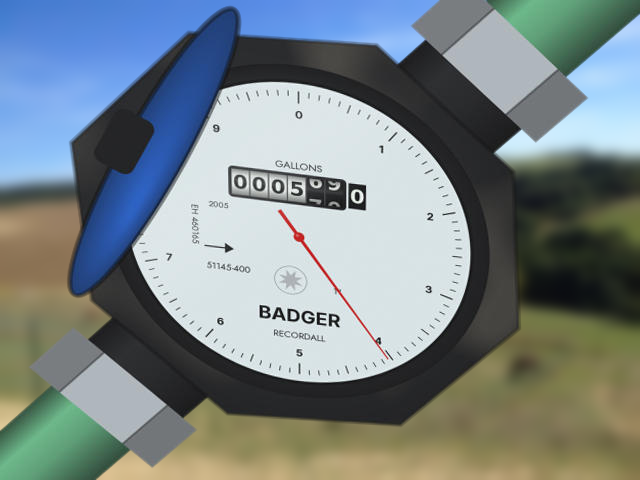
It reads 5694.0 gal
